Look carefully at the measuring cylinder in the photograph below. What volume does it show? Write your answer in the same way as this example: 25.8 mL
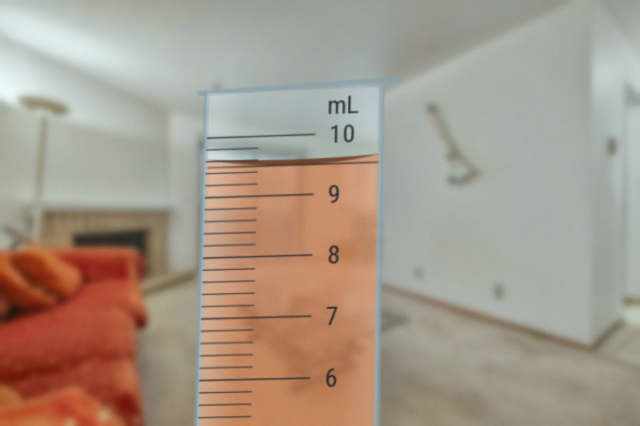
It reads 9.5 mL
